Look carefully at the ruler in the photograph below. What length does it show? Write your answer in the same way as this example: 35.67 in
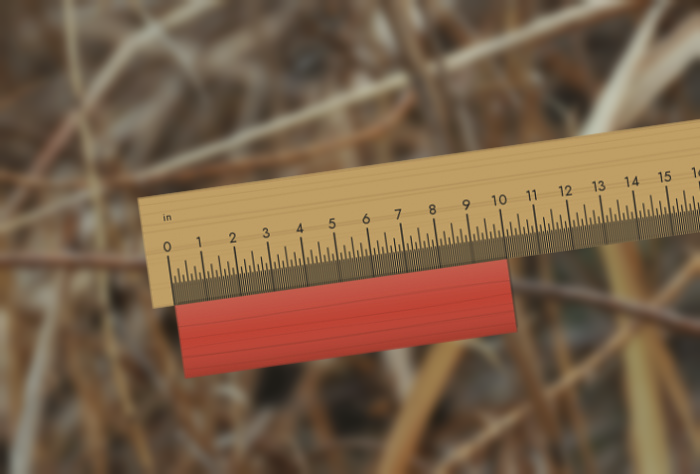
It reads 10 in
